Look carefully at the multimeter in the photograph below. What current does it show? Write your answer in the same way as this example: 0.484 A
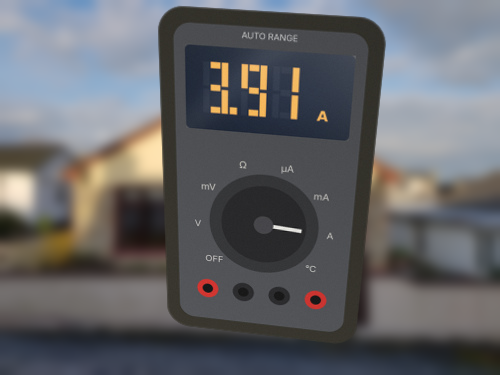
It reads 3.91 A
